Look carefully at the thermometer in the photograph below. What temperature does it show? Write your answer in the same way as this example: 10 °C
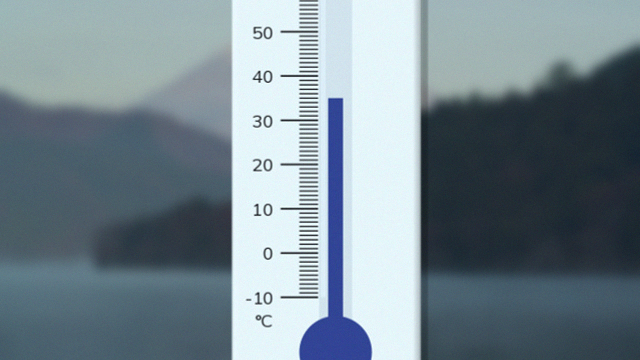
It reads 35 °C
